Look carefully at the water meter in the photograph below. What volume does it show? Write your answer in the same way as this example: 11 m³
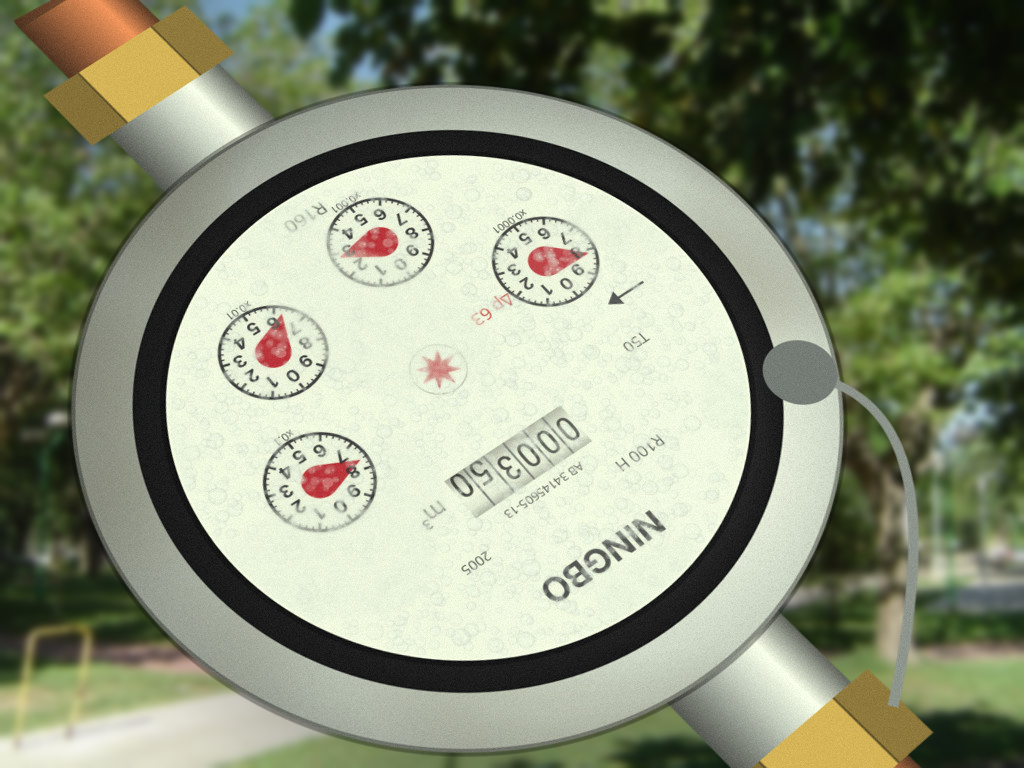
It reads 349.7628 m³
